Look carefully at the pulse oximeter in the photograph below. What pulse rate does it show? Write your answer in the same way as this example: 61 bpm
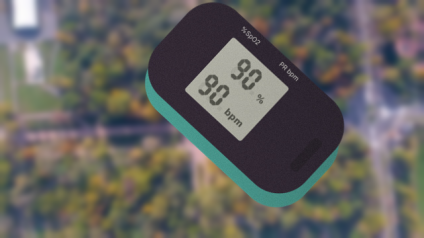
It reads 90 bpm
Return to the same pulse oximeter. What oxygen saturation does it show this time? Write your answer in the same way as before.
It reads 90 %
